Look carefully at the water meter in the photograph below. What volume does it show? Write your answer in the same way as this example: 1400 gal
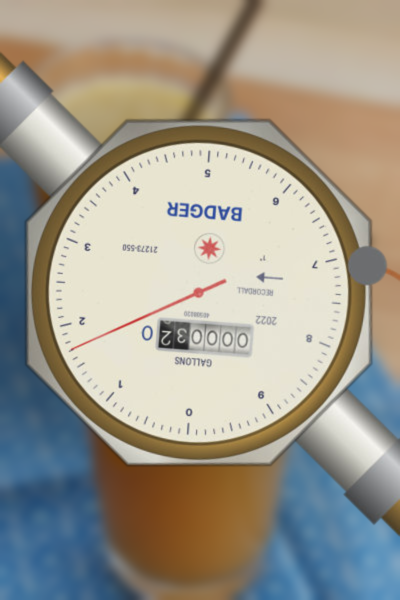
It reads 321.7 gal
